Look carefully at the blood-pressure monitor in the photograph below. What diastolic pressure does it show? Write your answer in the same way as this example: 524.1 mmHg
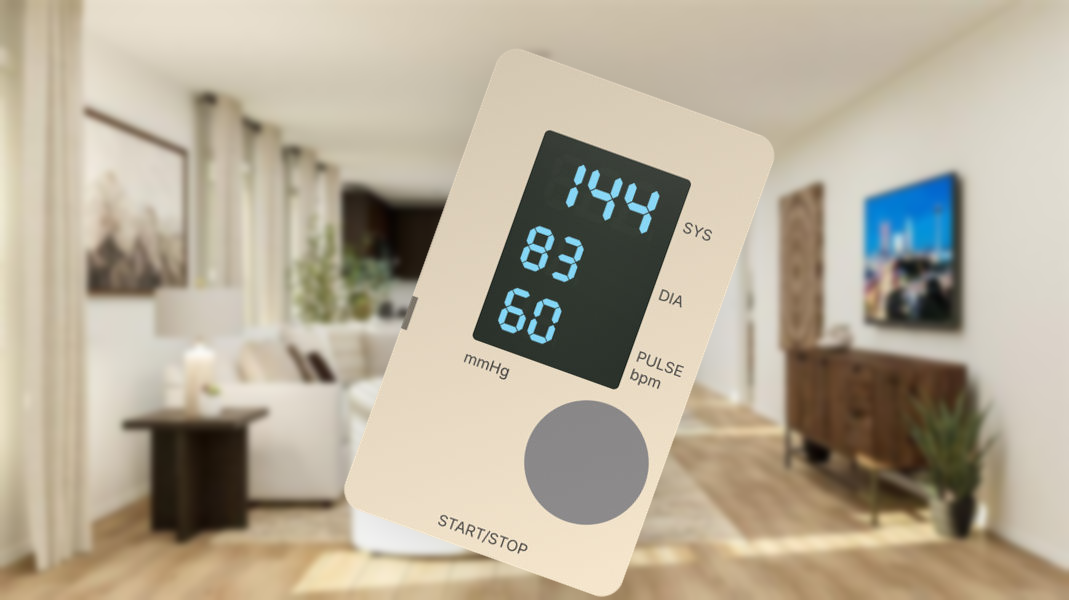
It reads 83 mmHg
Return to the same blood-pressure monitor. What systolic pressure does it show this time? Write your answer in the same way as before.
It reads 144 mmHg
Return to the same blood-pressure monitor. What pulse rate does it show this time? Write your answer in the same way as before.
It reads 60 bpm
